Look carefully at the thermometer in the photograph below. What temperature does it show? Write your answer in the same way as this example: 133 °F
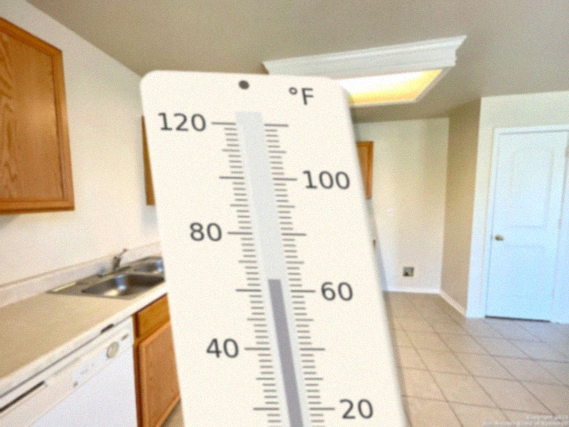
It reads 64 °F
